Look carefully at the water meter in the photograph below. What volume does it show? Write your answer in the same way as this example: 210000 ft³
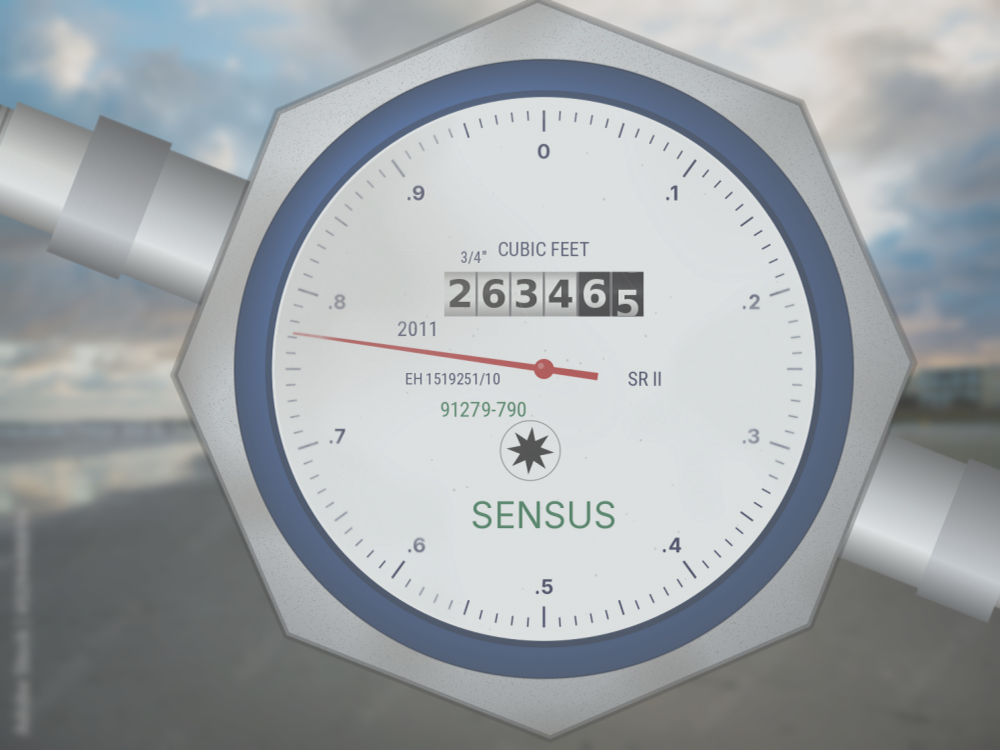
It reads 263464.77 ft³
